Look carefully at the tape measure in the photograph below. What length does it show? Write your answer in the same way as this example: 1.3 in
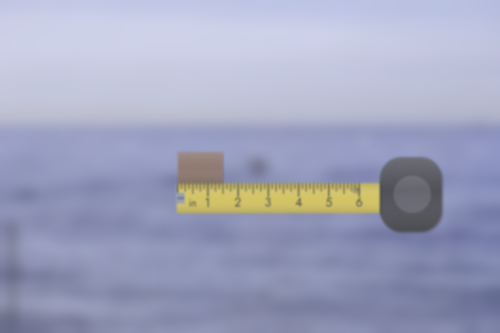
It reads 1.5 in
